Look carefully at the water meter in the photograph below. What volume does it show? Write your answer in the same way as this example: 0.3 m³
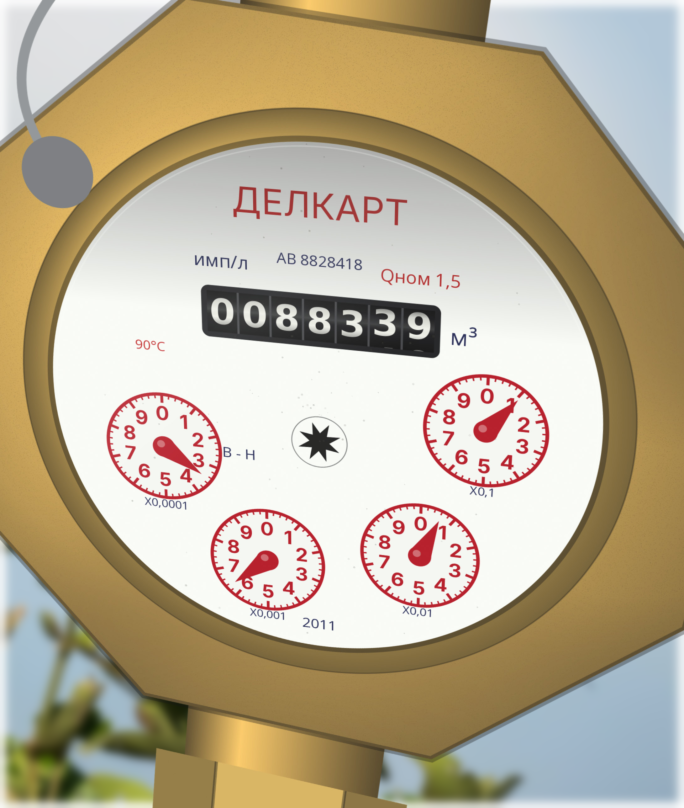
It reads 88339.1063 m³
